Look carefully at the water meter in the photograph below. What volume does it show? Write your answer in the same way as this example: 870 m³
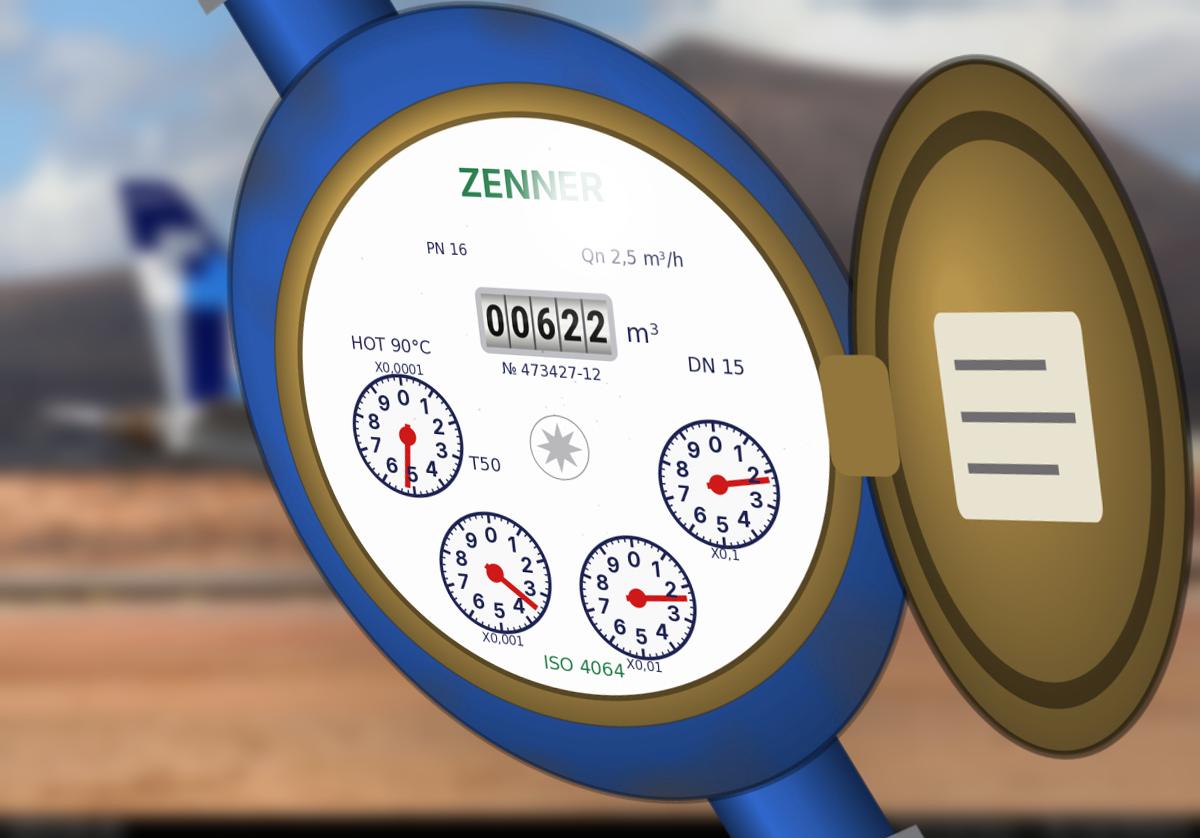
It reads 622.2235 m³
